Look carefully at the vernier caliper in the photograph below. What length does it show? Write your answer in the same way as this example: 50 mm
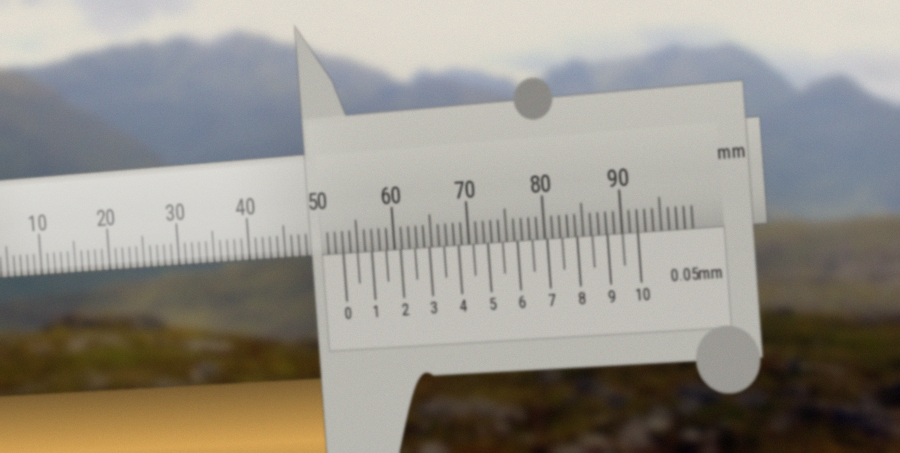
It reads 53.0 mm
